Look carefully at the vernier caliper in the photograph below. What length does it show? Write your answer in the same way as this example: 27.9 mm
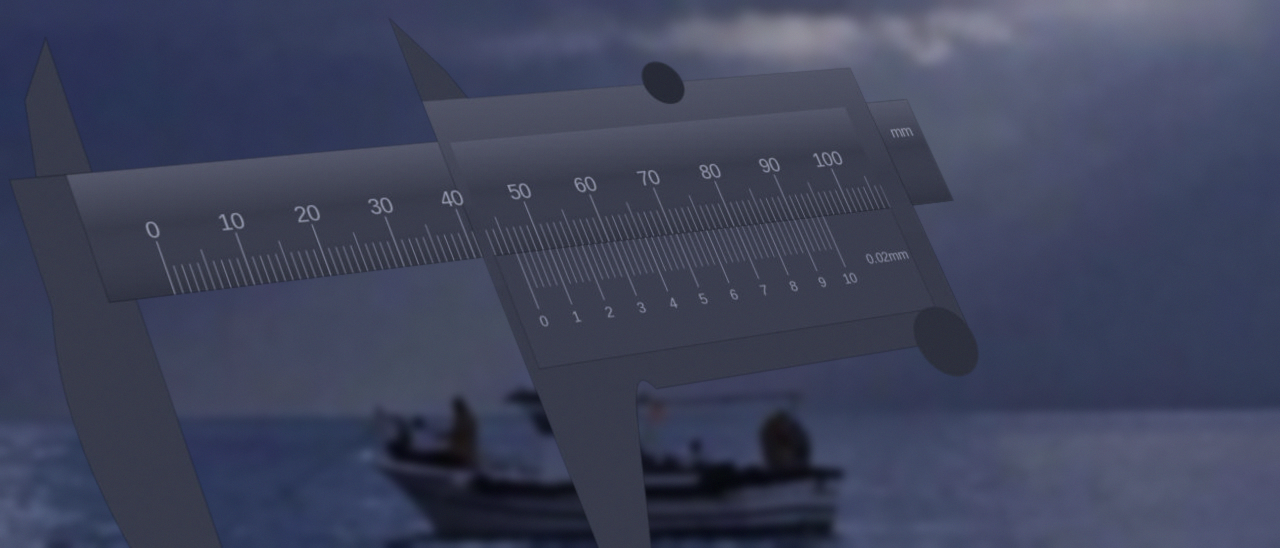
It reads 46.0 mm
